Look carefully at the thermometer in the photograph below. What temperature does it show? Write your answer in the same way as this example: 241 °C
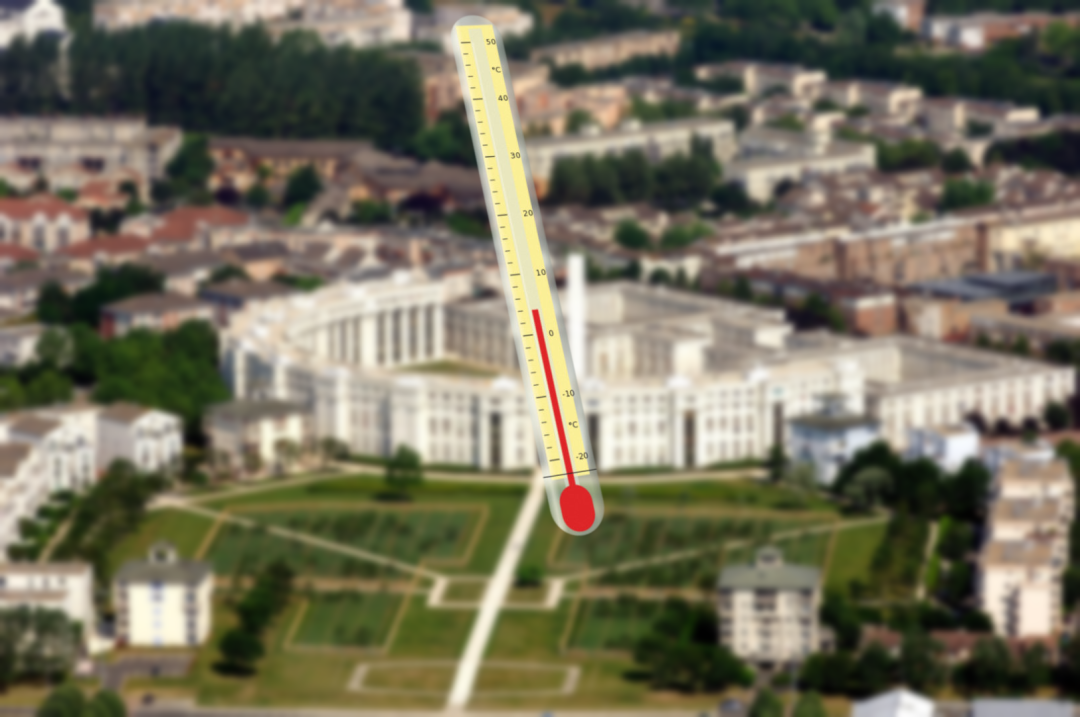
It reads 4 °C
